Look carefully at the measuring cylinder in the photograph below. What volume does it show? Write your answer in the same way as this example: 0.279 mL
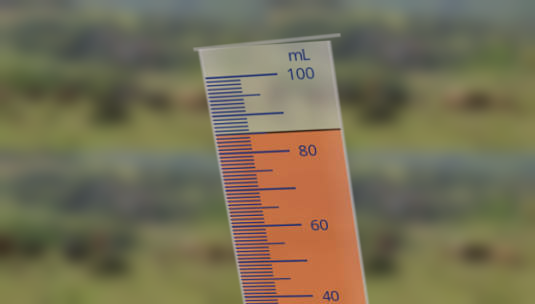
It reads 85 mL
